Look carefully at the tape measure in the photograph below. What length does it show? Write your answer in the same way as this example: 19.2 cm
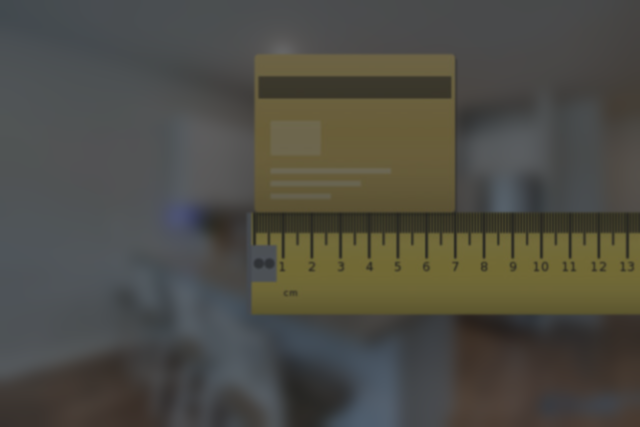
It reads 7 cm
